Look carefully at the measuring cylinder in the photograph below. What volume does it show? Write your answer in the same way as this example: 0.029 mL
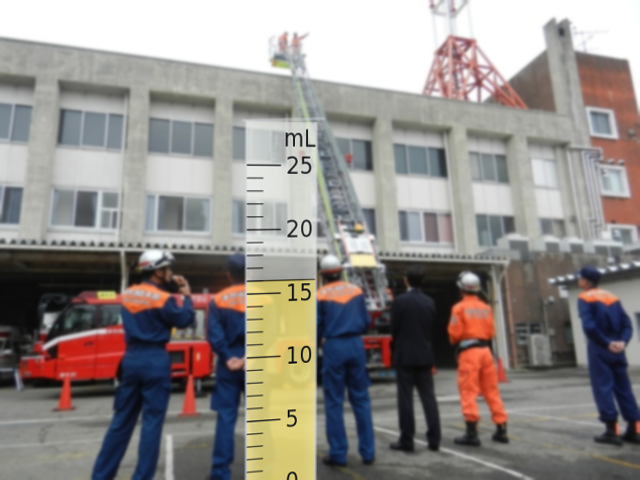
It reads 16 mL
